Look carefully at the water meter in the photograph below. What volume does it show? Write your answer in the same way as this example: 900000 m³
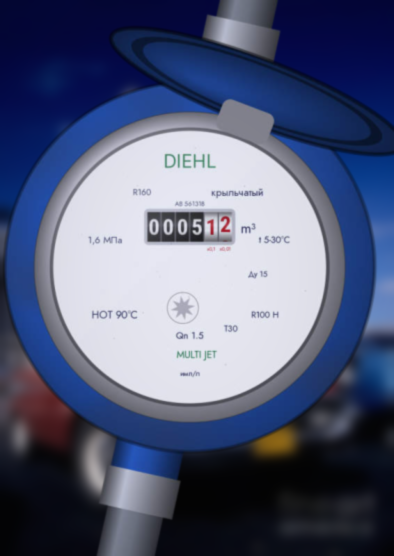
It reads 5.12 m³
